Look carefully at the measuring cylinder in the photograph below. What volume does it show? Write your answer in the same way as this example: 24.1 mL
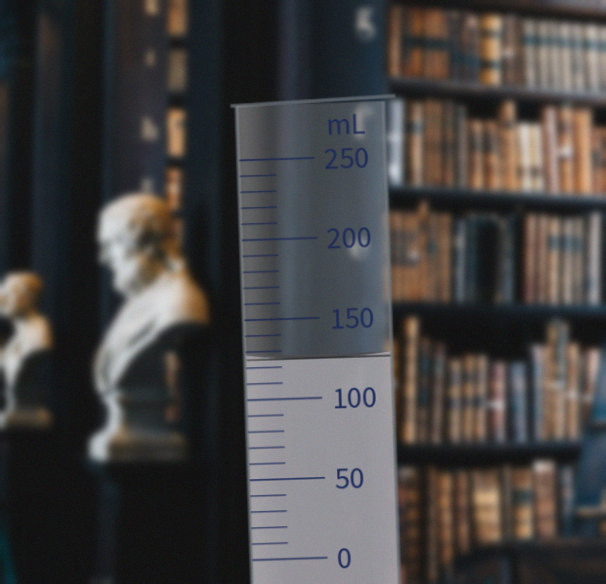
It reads 125 mL
